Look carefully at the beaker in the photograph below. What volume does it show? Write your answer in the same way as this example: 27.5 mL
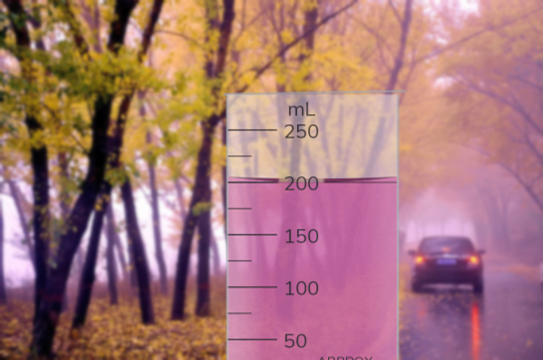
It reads 200 mL
